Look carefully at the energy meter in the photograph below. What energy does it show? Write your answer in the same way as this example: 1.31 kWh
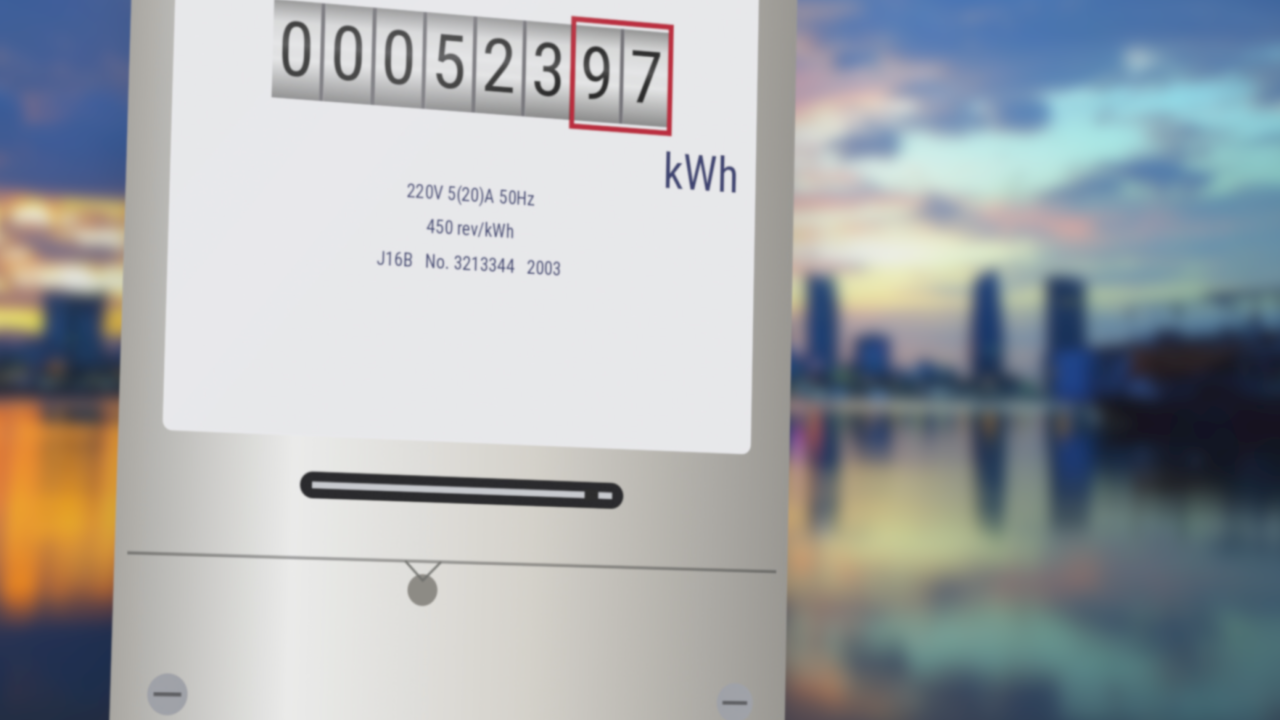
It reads 523.97 kWh
